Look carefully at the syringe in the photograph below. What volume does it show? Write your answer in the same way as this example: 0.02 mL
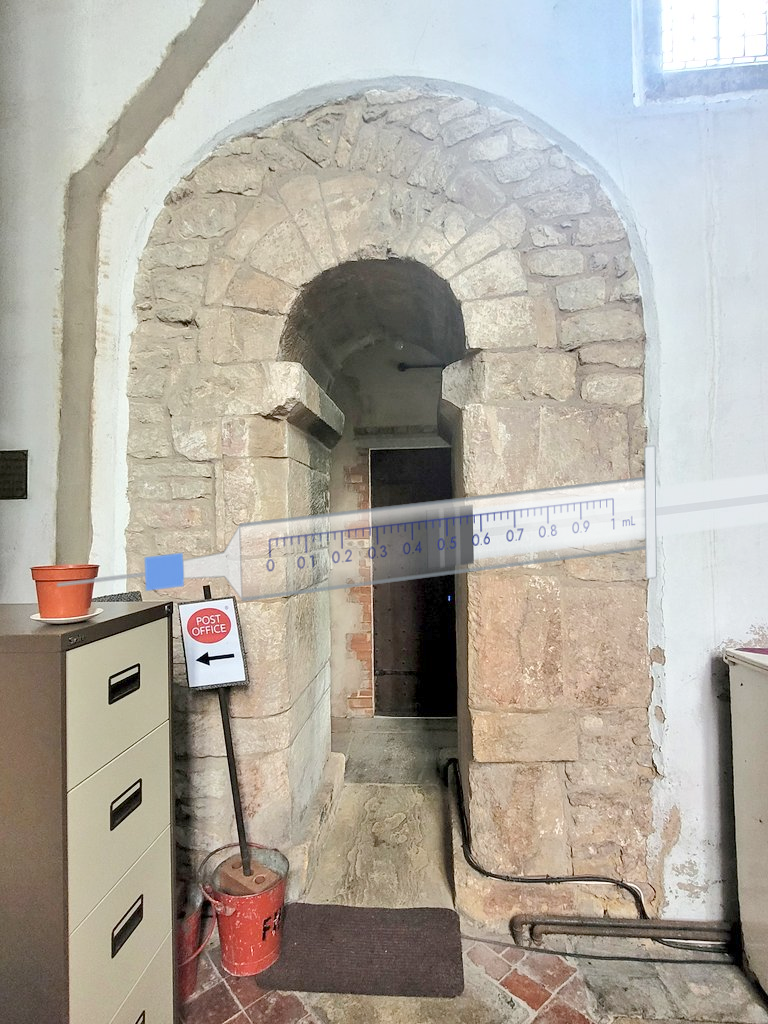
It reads 0.44 mL
